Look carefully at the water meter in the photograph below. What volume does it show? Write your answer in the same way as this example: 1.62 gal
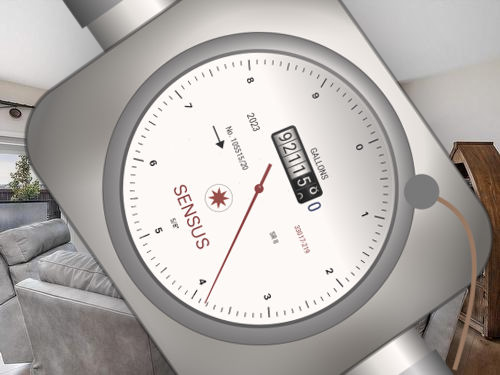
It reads 9211583.8 gal
